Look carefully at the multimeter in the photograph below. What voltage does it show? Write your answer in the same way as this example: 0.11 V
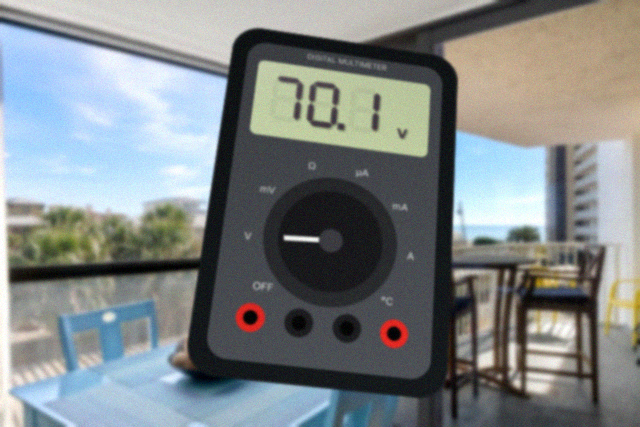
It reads 70.1 V
